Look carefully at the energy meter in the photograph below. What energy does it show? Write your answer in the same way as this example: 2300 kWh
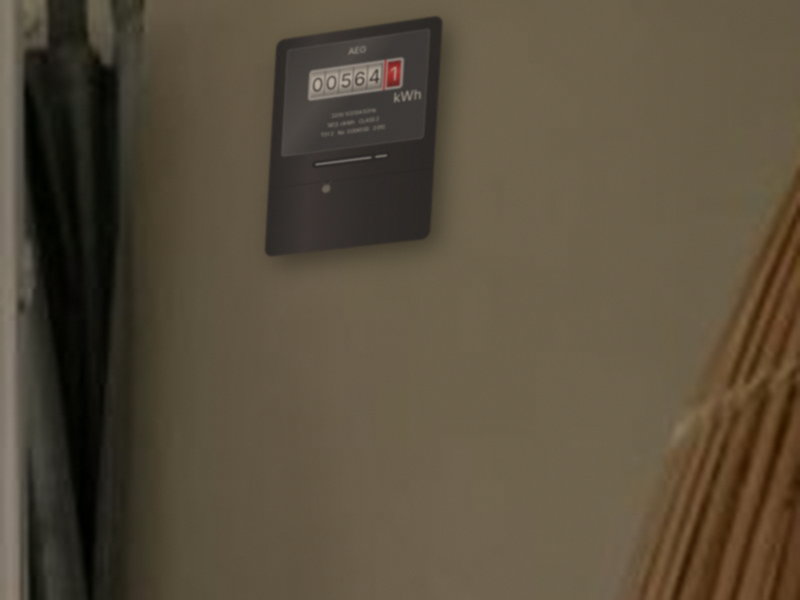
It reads 564.1 kWh
